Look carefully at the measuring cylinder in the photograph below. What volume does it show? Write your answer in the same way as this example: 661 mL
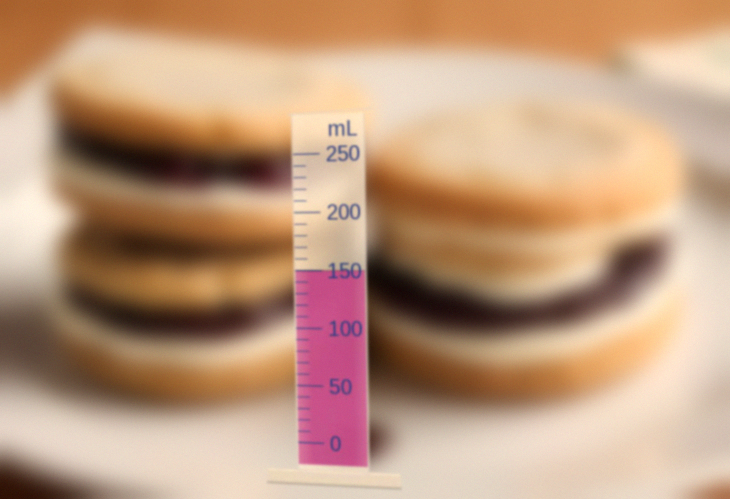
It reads 150 mL
